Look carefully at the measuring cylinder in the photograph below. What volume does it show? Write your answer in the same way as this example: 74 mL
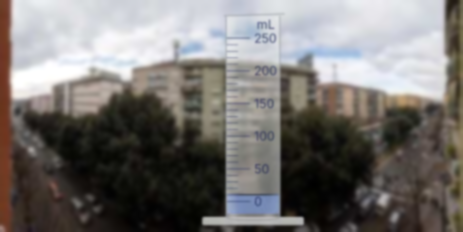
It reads 10 mL
